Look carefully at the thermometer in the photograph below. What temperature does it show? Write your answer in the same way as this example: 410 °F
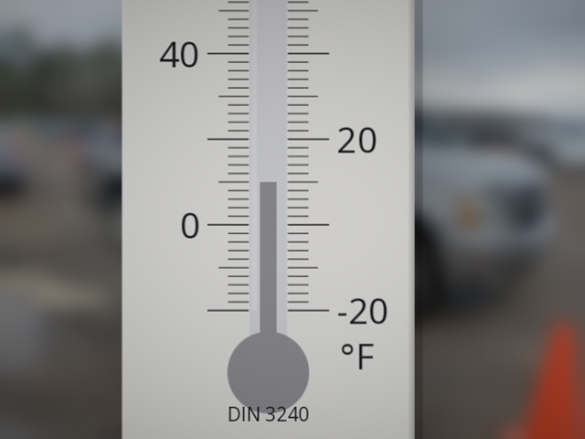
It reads 10 °F
